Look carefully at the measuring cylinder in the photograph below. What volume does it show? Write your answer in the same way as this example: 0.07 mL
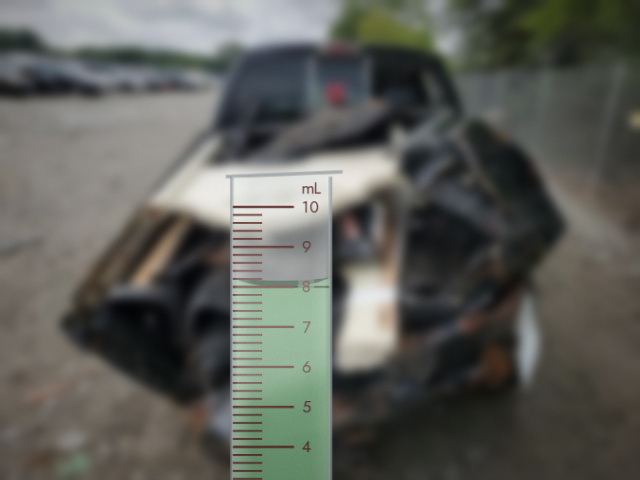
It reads 8 mL
